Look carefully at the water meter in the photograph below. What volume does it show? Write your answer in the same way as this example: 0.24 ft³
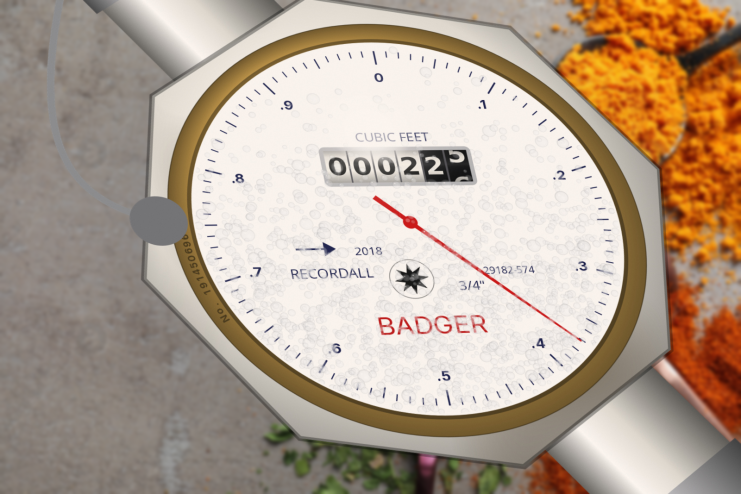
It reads 225.37 ft³
